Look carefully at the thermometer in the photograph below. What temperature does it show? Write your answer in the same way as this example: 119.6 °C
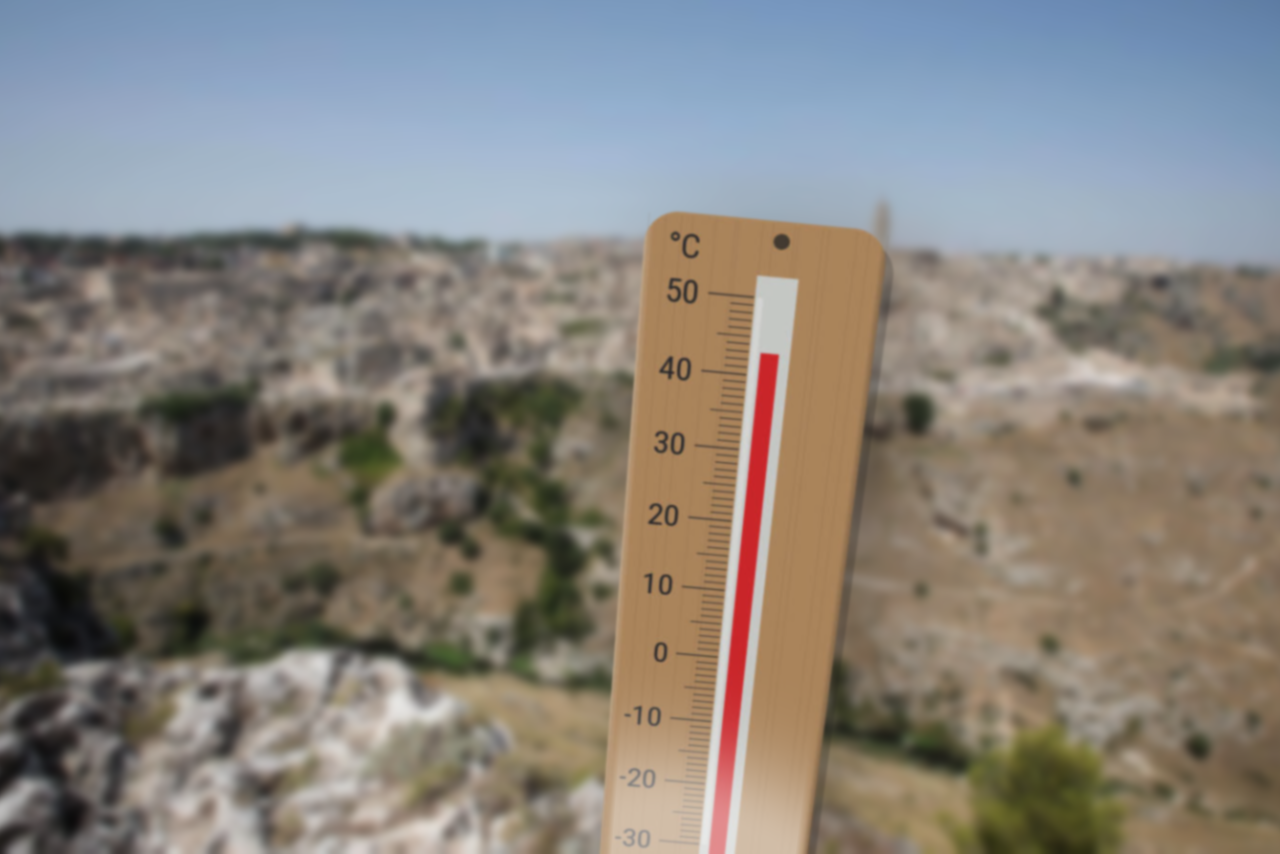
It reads 43 °C
